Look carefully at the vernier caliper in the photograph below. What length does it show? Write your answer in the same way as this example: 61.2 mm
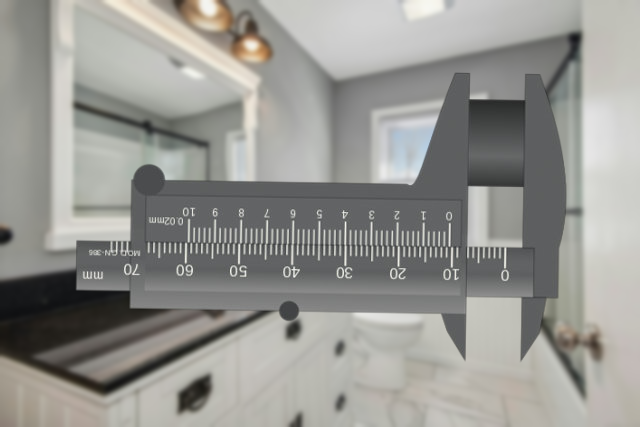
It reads 10.5 mm
